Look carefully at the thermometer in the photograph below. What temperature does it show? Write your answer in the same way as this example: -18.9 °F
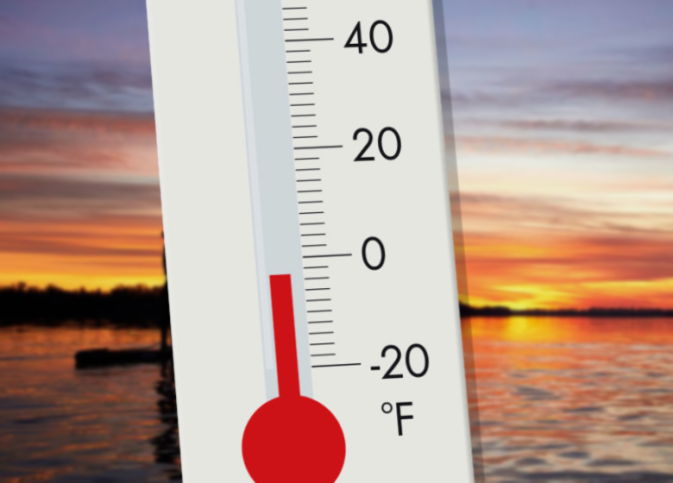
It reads -3 °F
